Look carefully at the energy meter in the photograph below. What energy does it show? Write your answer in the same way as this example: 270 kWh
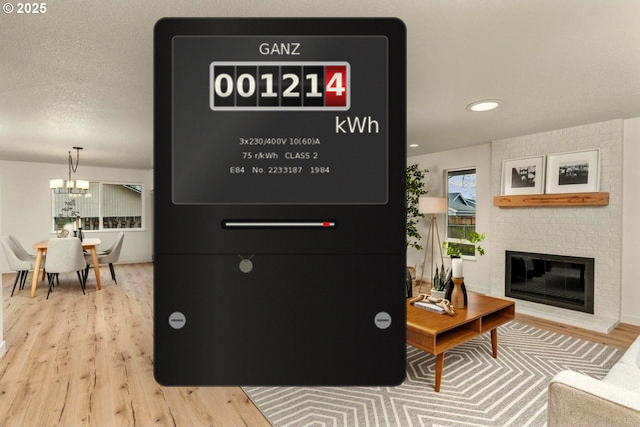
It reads 121.4 kWh
